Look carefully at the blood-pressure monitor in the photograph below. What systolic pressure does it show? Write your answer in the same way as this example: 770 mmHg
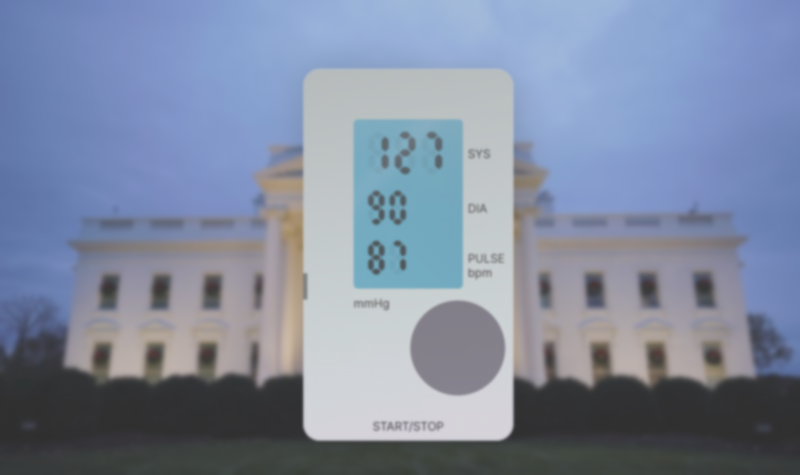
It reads 127 mmHg
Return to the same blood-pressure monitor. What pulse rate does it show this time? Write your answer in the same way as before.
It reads 87 bpm
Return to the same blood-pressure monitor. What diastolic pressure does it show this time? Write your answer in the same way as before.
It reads 90 mmHg
